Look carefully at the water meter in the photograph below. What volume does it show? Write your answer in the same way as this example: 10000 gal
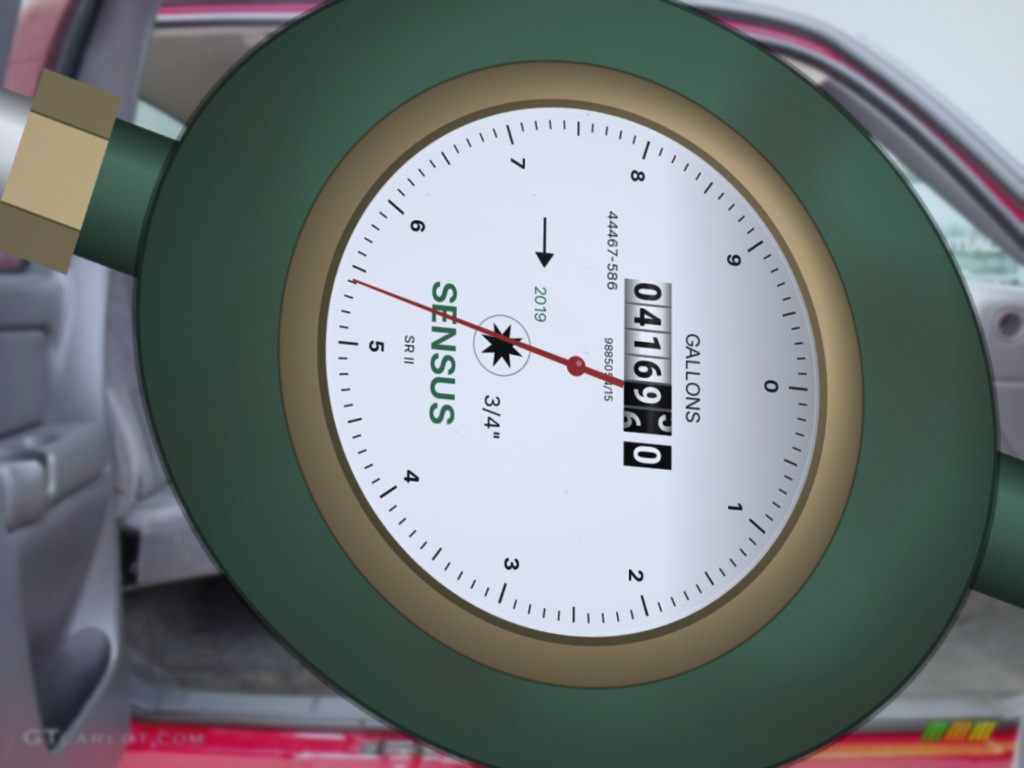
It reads 416955.4 gal
